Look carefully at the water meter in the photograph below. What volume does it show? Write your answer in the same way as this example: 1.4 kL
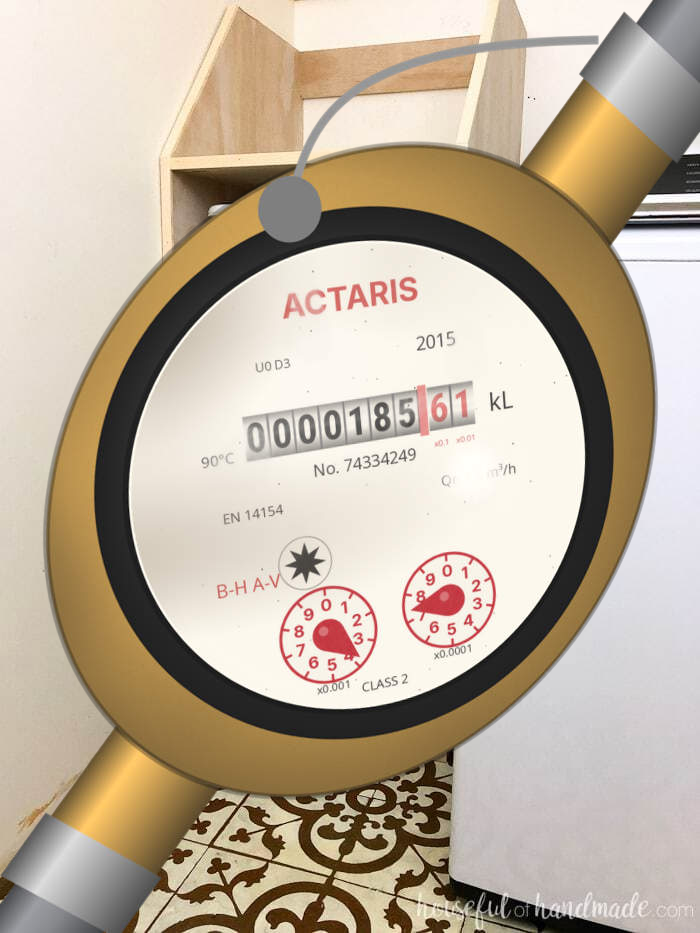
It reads 185.6137 kL
